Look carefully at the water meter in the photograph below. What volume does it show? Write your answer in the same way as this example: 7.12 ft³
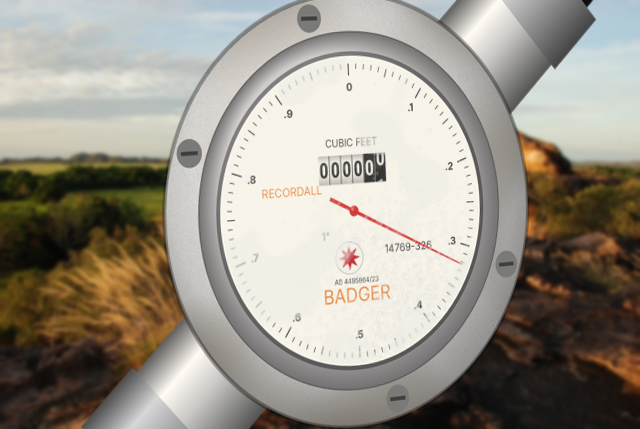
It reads 0.32 ft³
